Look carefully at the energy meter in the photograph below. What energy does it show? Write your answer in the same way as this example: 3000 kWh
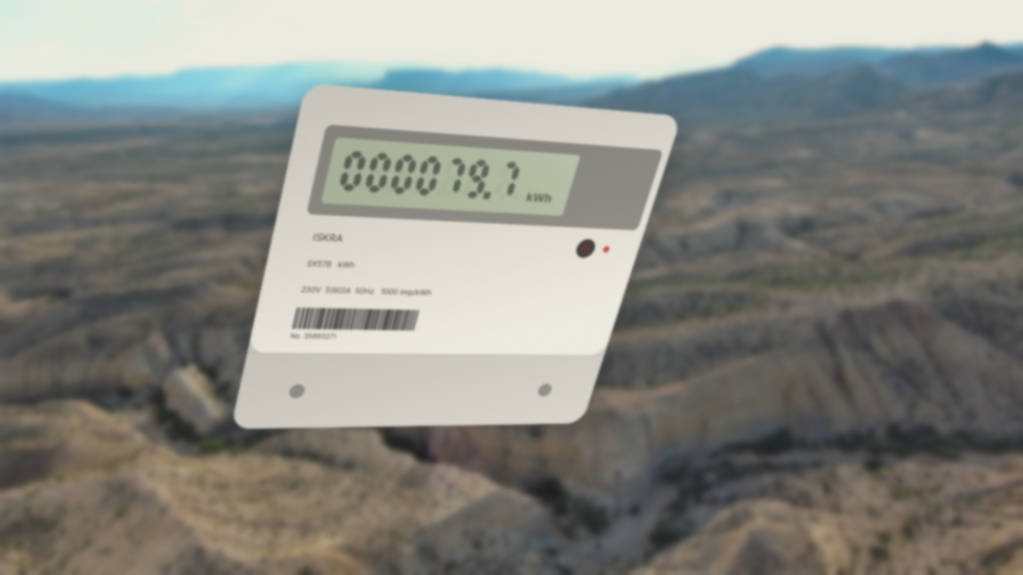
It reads 79.7 kWh
